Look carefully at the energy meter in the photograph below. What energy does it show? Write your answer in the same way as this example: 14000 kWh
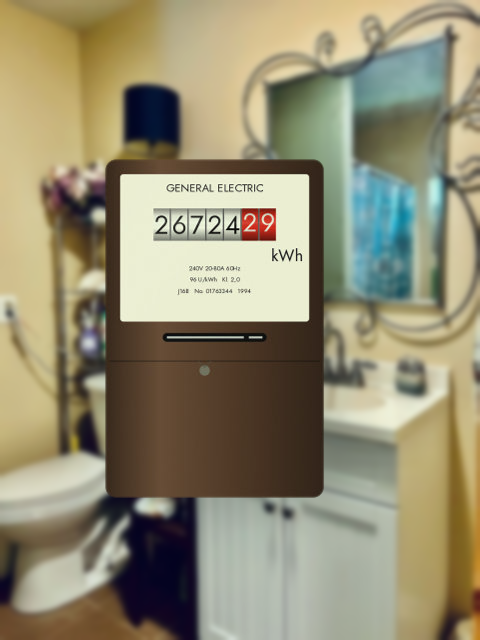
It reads 26724.29 kWh
